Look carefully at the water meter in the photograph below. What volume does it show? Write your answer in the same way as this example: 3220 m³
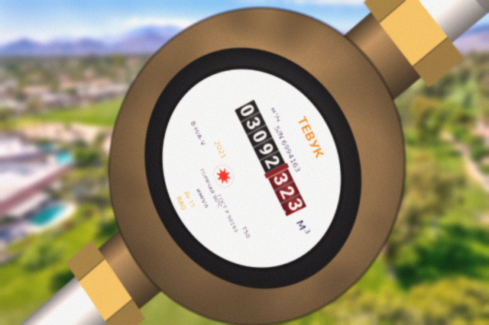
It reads 3092.323 m³
